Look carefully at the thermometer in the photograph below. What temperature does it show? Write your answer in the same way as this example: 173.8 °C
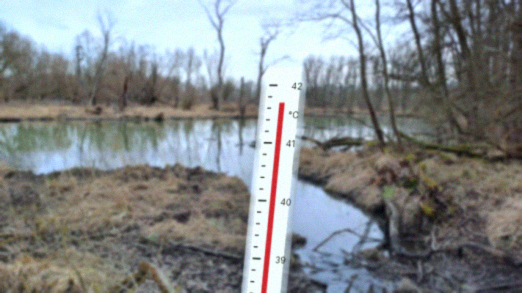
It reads 41.7 °C
